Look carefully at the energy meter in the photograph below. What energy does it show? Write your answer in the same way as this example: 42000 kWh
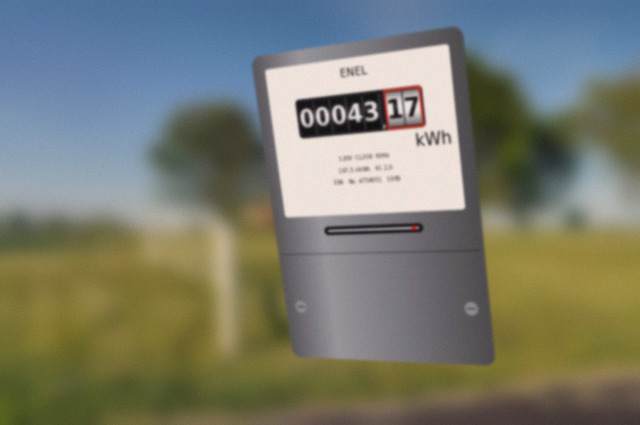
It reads 43.17 kWh
